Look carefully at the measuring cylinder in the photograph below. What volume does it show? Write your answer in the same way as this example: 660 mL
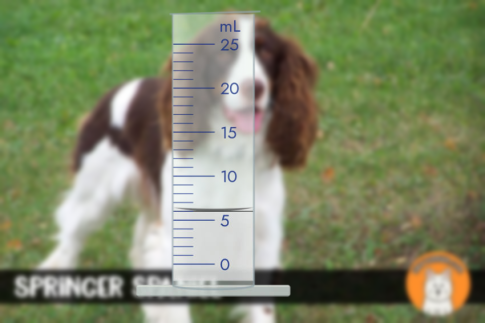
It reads 6 mL
